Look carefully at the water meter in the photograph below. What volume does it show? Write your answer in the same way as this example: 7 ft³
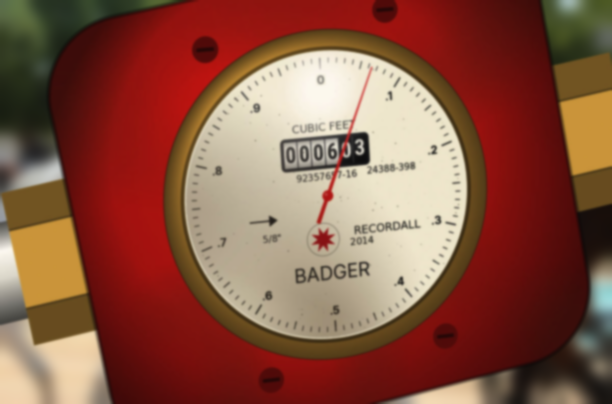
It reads 603.06 ft³
